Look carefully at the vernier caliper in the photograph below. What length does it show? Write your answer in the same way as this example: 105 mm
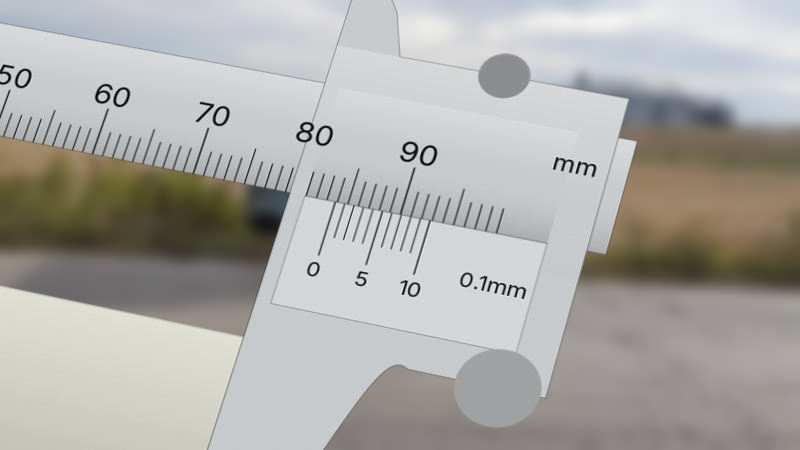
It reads 83.8 mm
